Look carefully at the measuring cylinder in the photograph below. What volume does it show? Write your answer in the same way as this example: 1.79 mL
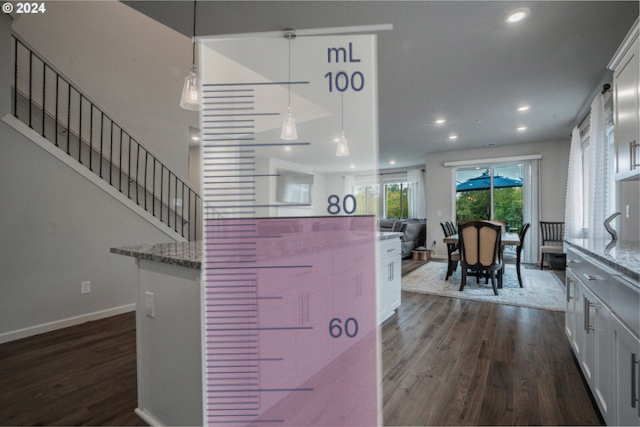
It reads 78 mL
